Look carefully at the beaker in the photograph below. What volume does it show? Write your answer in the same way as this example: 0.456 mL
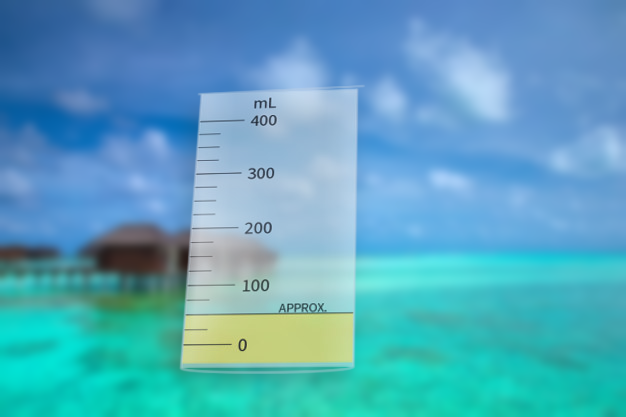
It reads 50 mL
